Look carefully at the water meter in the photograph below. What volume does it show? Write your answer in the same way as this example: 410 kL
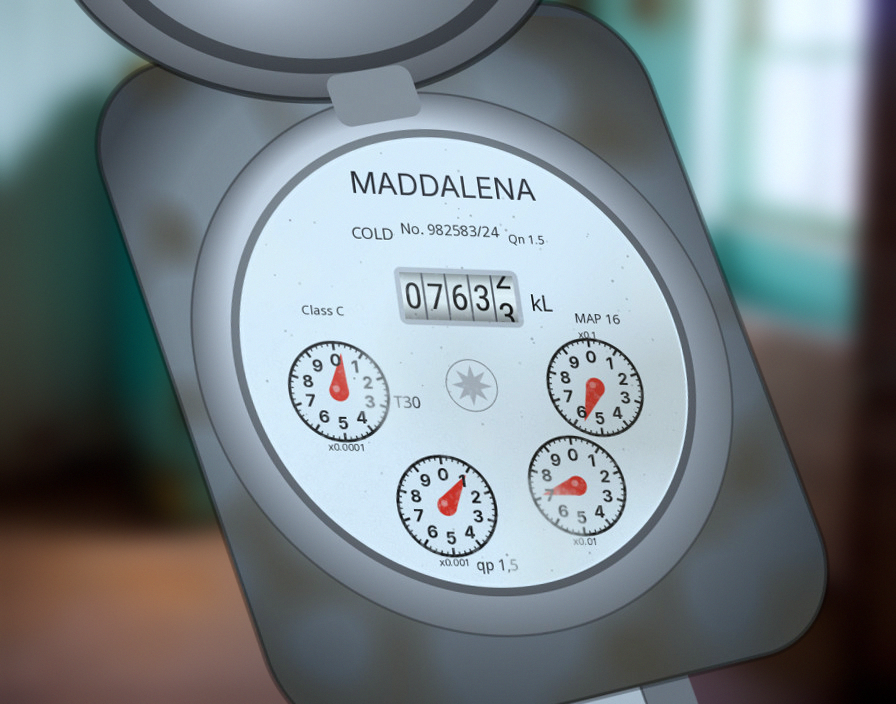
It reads 7632.5710 kL
